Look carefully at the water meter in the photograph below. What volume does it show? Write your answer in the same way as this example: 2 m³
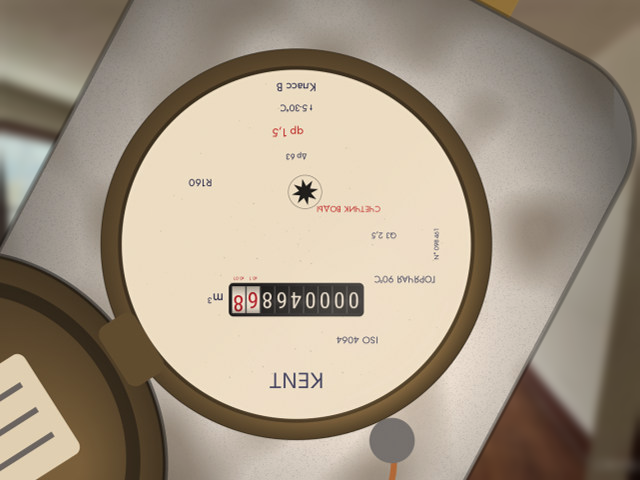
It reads 468.68 m³
